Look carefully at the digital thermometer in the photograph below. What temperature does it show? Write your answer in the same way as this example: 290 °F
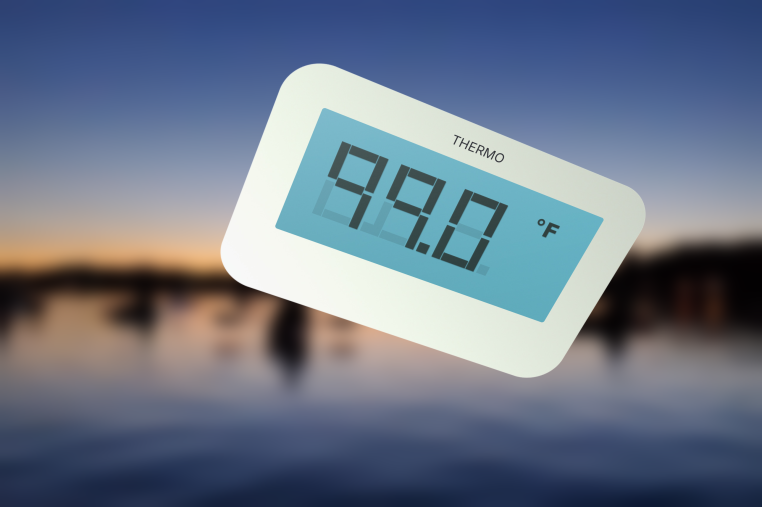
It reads 99.0 °F
